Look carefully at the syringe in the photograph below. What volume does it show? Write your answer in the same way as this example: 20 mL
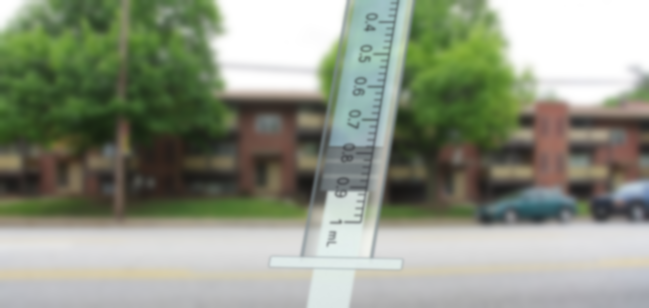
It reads 0.78 mL
